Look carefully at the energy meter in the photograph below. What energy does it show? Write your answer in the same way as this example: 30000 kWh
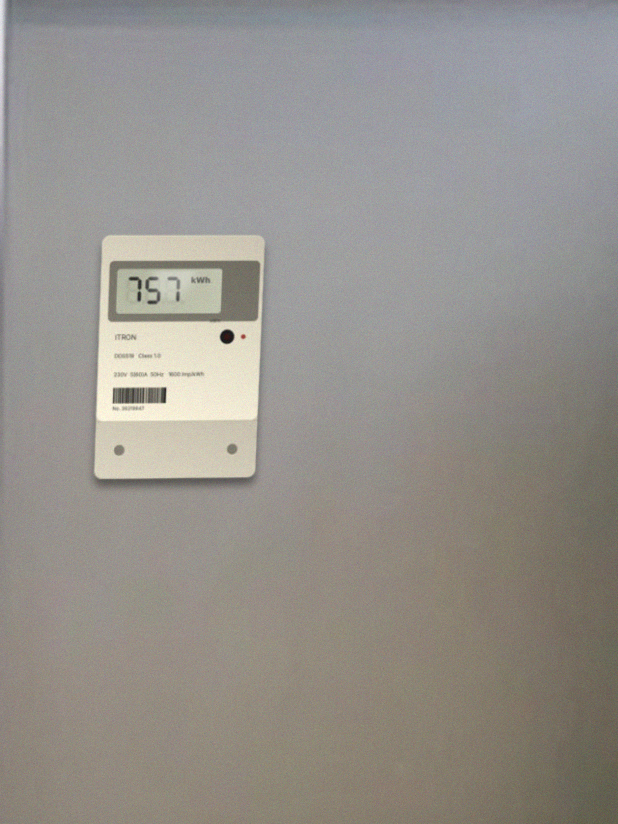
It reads 757 kWh
